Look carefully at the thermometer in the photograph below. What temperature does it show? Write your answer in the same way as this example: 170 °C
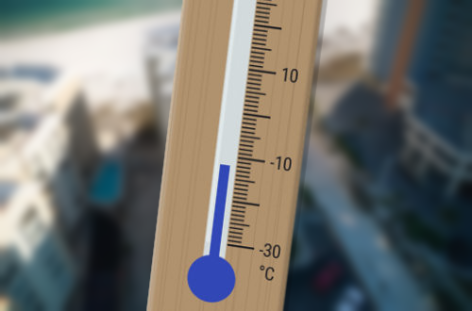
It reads -12 °C
